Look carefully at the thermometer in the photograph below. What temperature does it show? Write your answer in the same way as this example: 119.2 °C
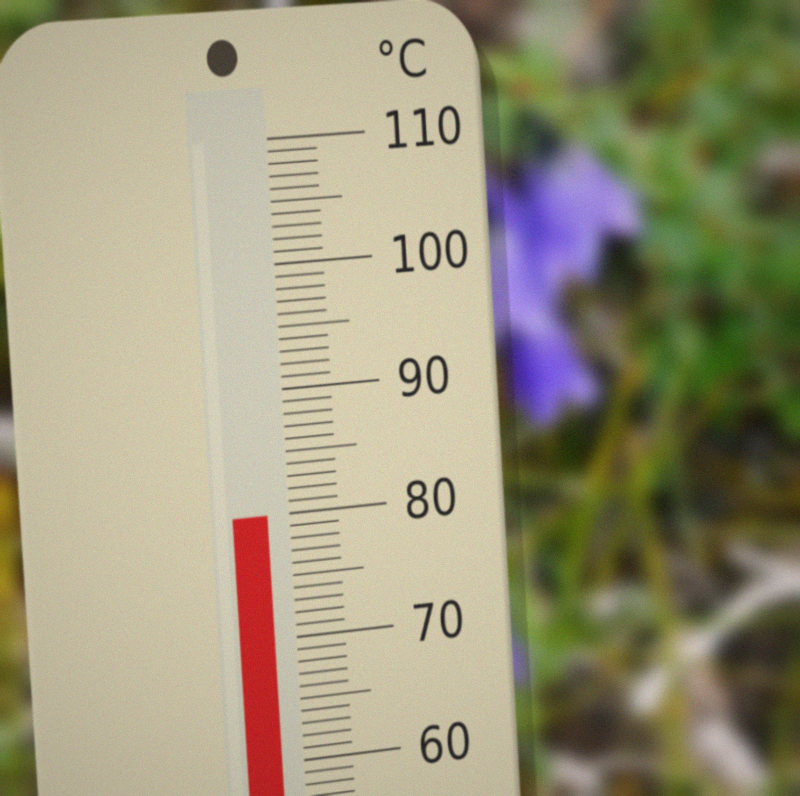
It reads 80 °C
